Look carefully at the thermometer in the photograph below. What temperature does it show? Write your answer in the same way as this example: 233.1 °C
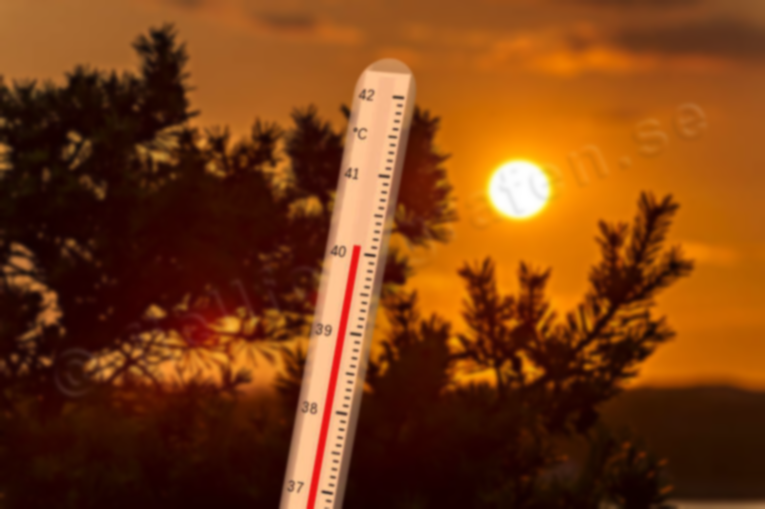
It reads 40.1 °C
